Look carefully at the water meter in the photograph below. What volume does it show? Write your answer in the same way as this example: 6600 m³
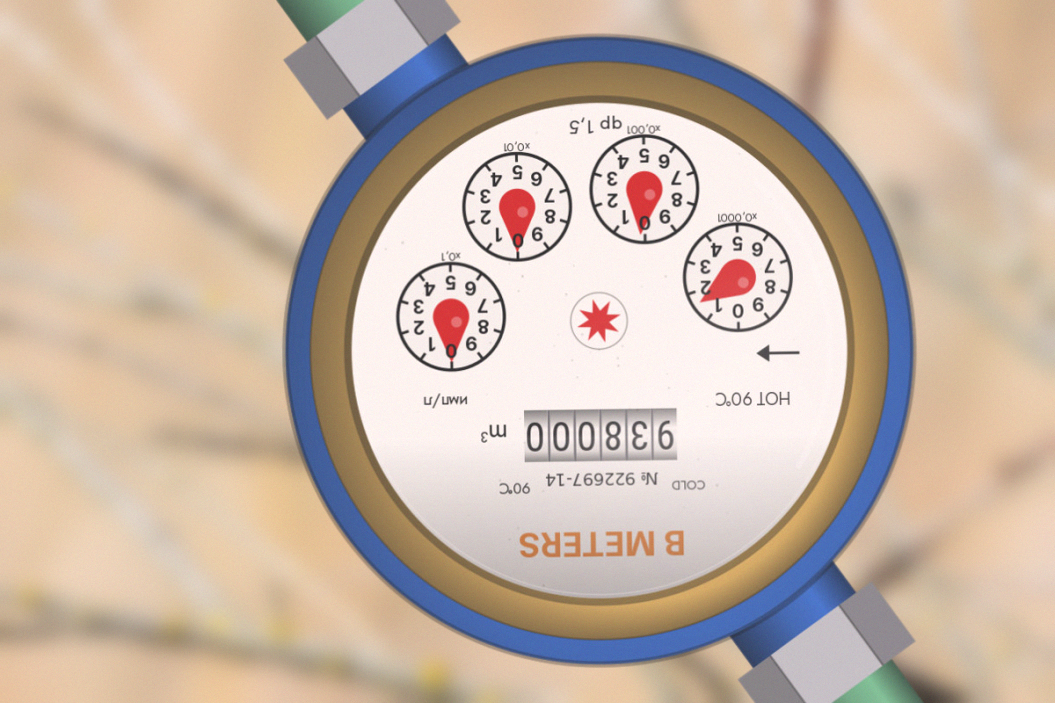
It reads 938000.0001 m³
